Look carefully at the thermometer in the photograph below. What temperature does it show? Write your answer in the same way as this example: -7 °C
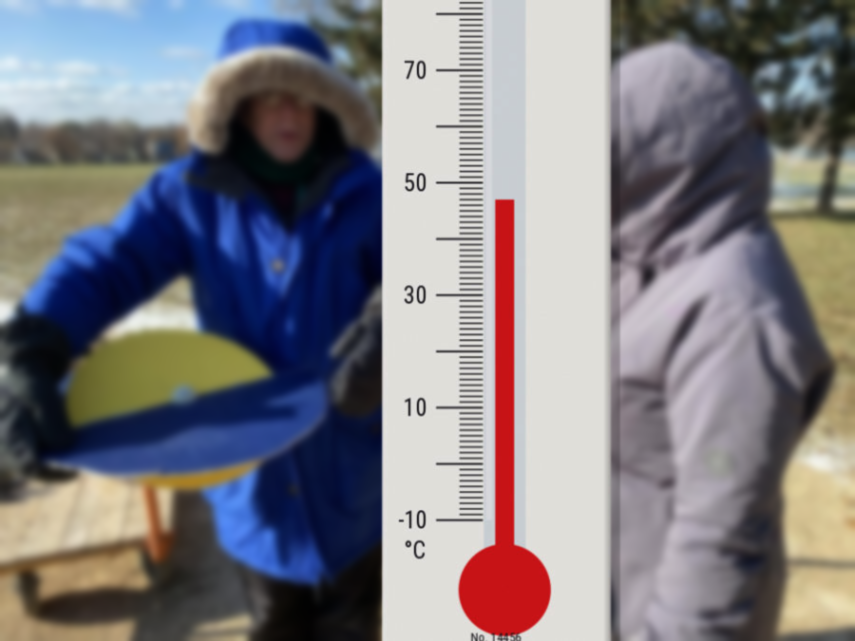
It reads 47 °C
